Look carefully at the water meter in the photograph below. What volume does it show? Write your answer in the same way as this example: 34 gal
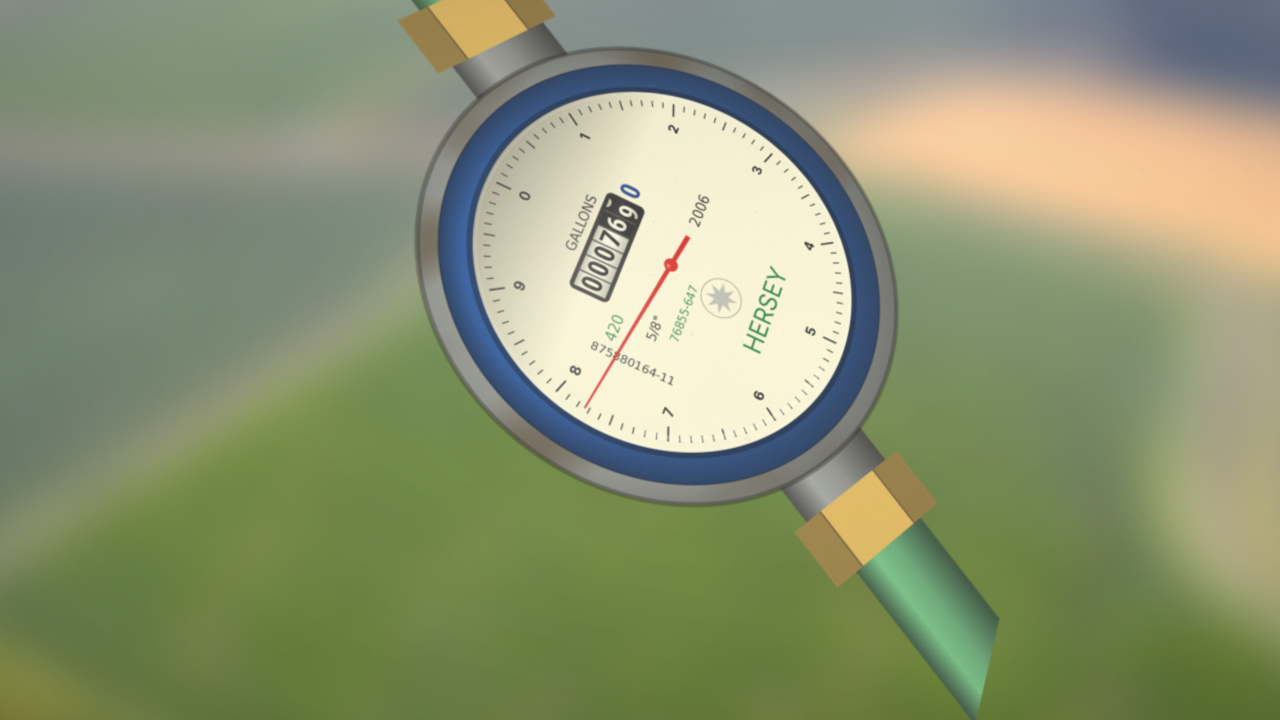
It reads 7687.7 gal
